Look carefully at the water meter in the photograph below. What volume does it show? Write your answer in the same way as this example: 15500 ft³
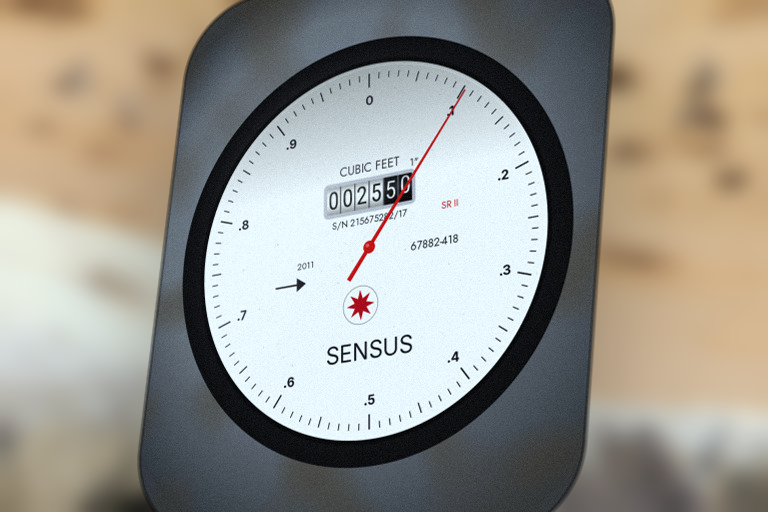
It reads 2550.10 ft³
